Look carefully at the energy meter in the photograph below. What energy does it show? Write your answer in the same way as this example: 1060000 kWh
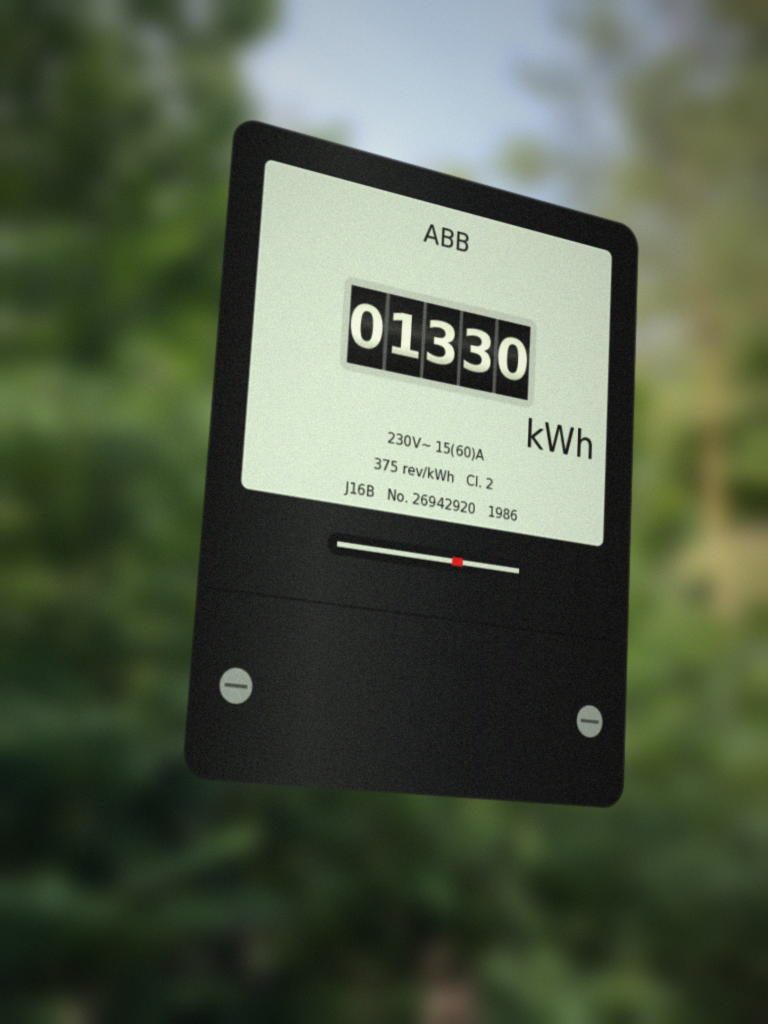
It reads 1330 kWh
